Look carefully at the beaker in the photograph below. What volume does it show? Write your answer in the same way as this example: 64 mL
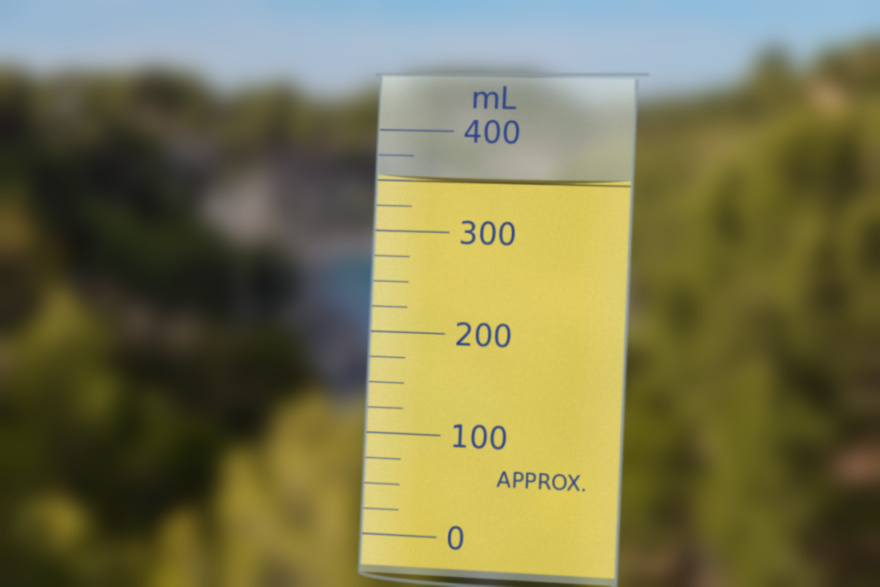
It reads 350 mL
